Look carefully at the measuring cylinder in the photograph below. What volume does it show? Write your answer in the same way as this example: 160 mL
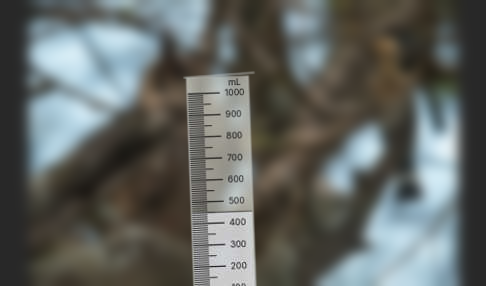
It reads 450 mL
